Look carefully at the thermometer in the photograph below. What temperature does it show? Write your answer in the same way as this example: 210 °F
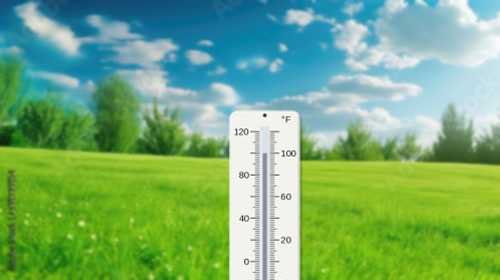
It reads 100 °F
